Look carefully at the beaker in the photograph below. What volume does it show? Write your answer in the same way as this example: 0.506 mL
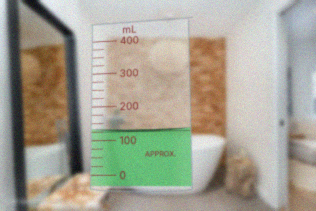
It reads 125 mL
